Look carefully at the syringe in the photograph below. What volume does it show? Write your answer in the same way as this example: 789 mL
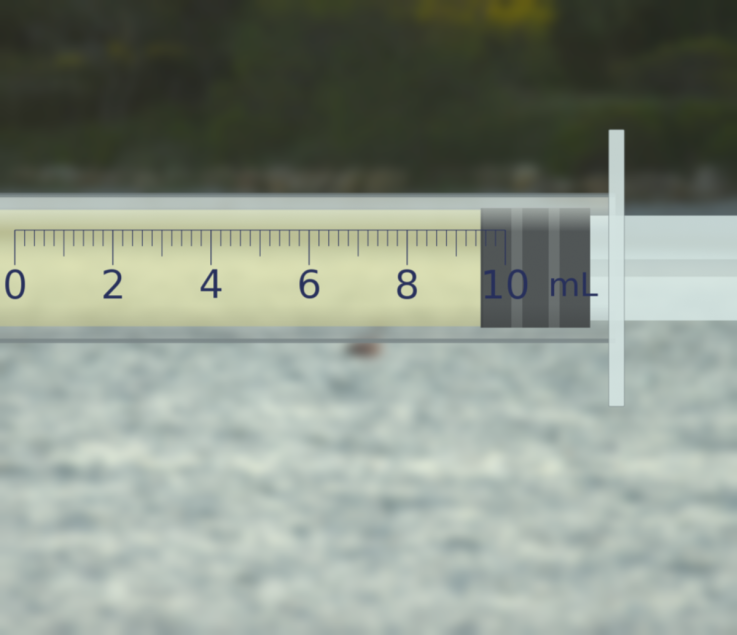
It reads 9.5 mL
